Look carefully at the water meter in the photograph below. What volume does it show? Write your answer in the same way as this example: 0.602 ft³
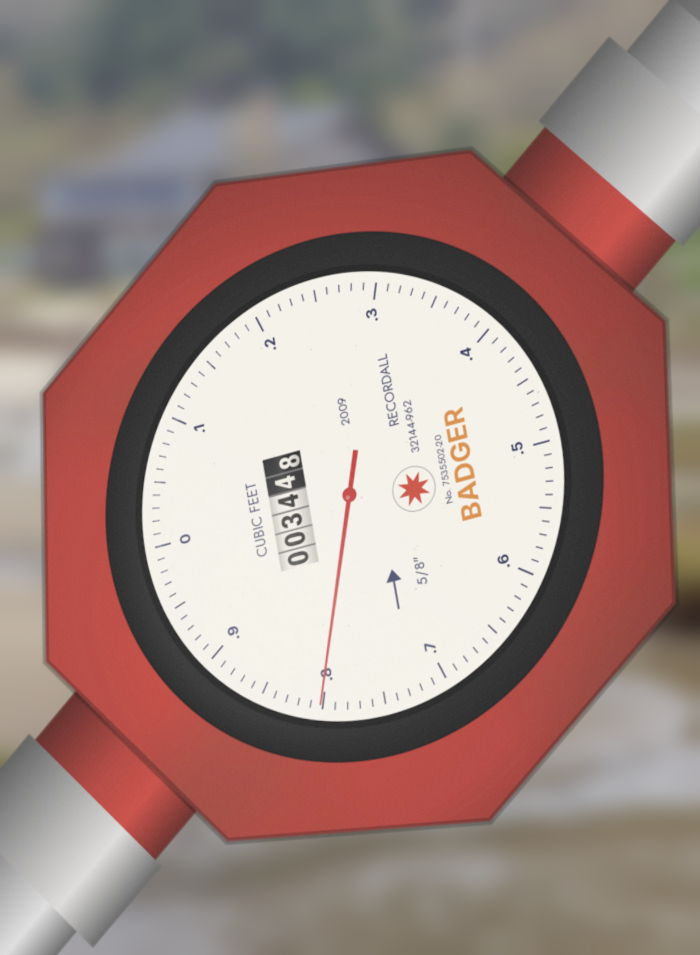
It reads 3447.80 ft³
